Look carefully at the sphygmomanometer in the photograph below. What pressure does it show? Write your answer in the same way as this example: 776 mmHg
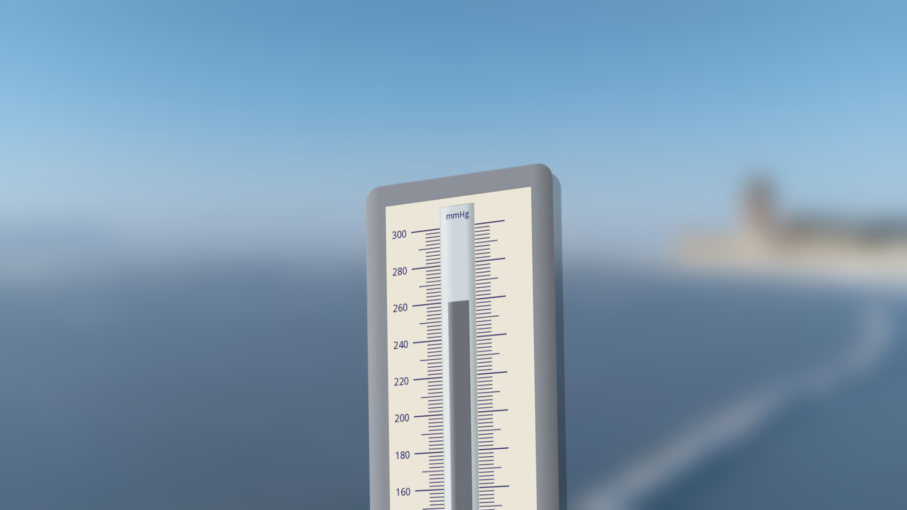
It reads 260 mmHg
